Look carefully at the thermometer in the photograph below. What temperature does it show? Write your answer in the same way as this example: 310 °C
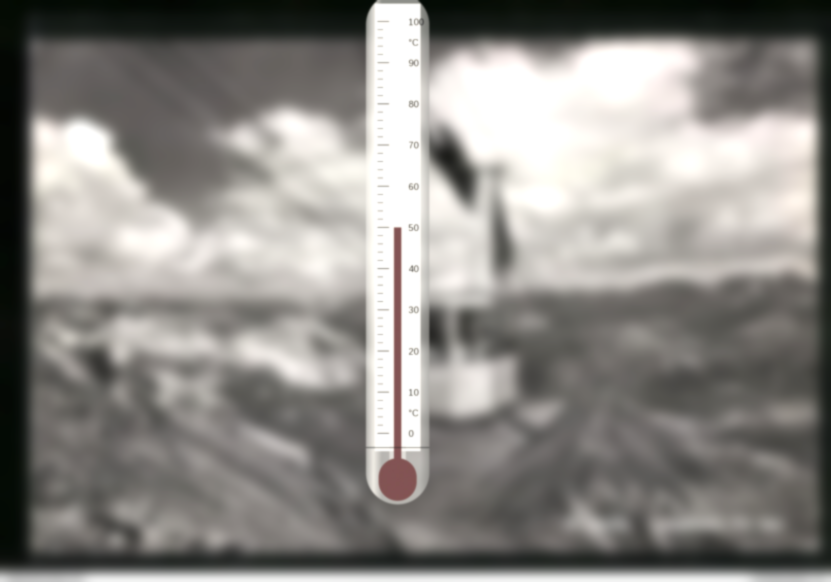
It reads 50 °C
